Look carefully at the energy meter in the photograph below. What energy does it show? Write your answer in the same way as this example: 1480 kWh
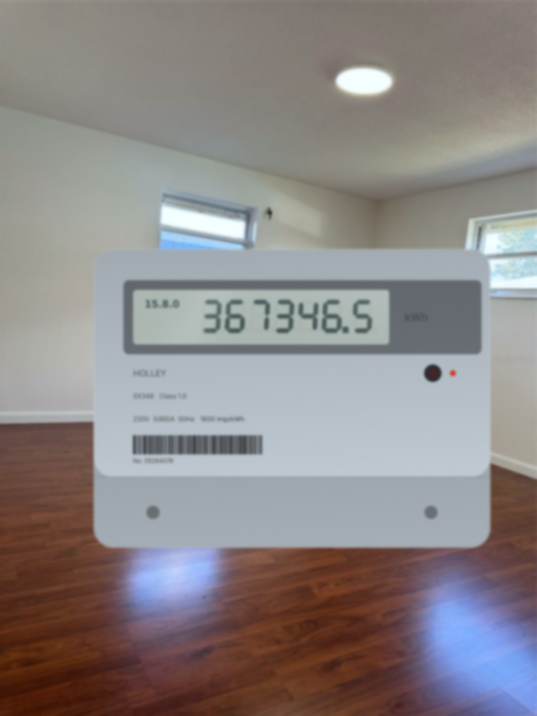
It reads 367346.5 kWh
